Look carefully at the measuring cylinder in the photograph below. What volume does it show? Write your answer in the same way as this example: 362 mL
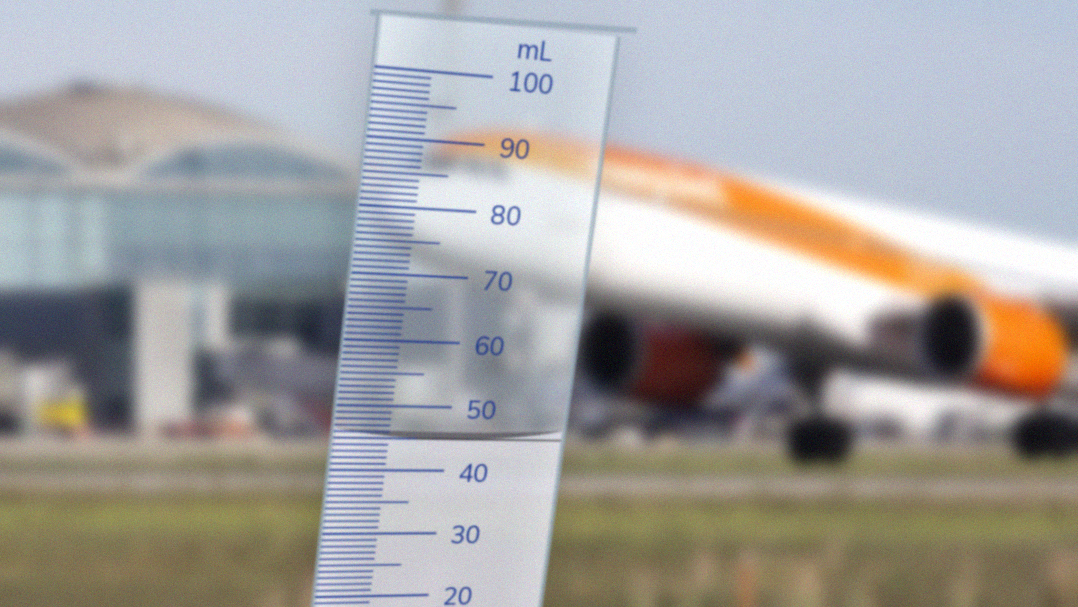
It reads 45 mL
